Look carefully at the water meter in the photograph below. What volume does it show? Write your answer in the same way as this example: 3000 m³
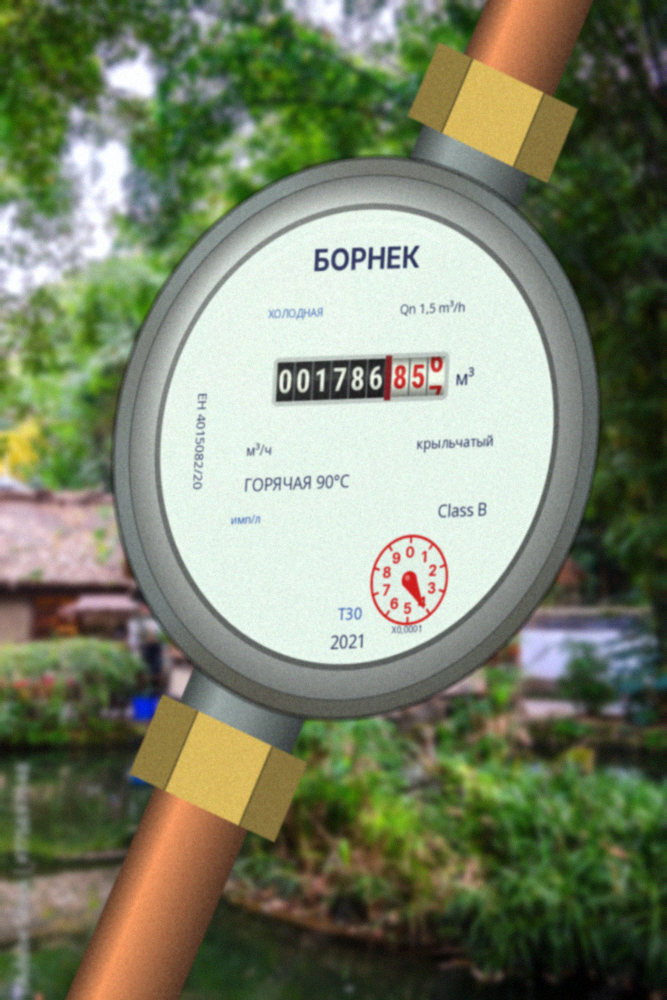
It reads 1786.8564 m³
